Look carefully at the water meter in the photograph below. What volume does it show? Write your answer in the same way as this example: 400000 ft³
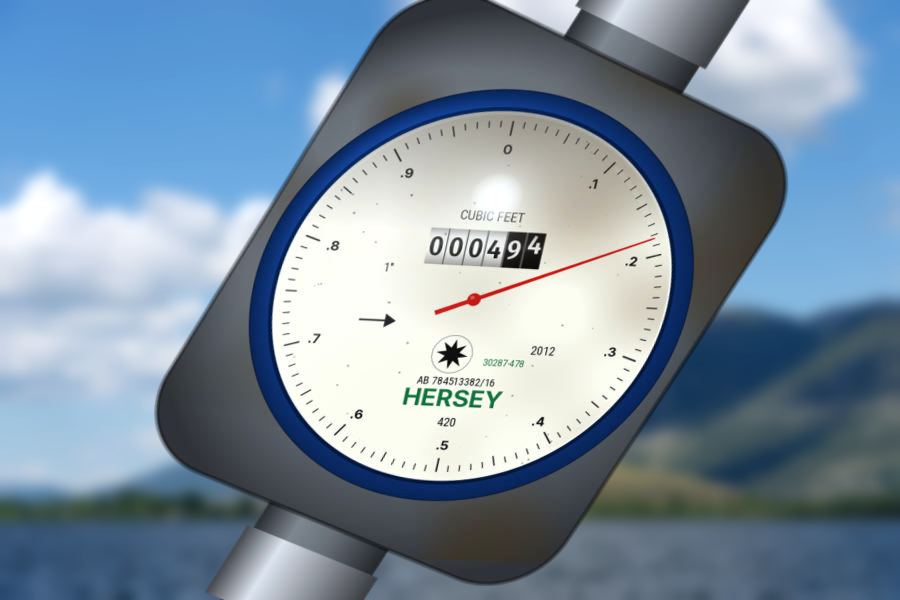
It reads 494.18 ft³
